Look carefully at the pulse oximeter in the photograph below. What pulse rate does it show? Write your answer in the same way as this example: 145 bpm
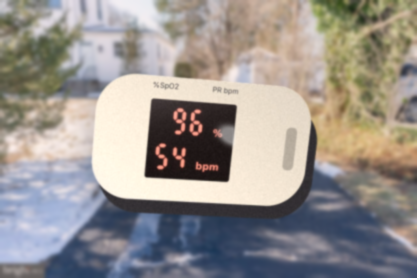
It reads 54 bpm
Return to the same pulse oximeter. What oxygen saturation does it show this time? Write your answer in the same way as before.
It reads 96 %
